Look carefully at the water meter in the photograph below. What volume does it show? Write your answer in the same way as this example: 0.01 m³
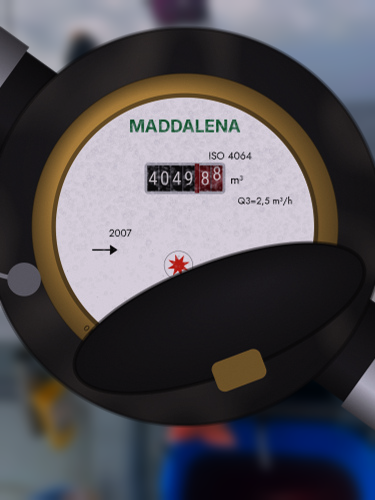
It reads 4049.88 m³
